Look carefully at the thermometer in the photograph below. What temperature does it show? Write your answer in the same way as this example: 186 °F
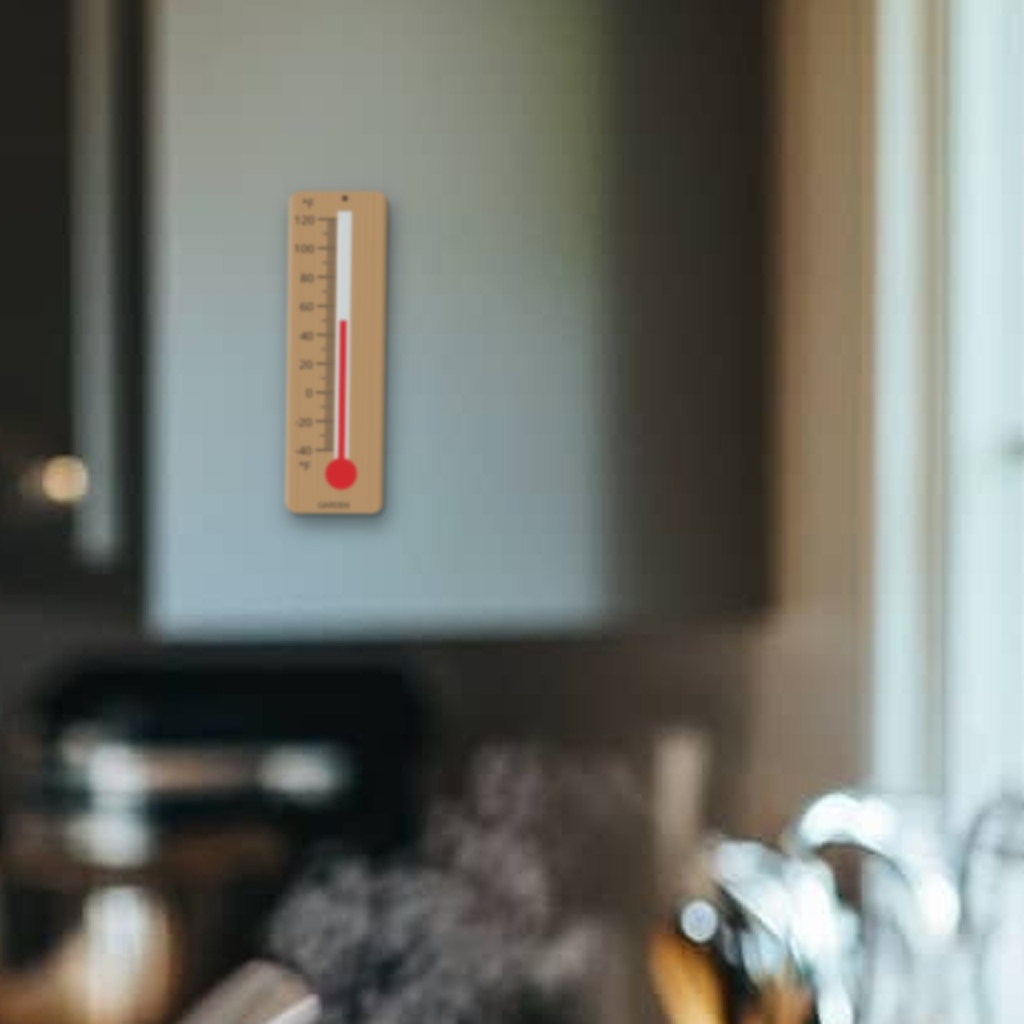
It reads 50 °F
